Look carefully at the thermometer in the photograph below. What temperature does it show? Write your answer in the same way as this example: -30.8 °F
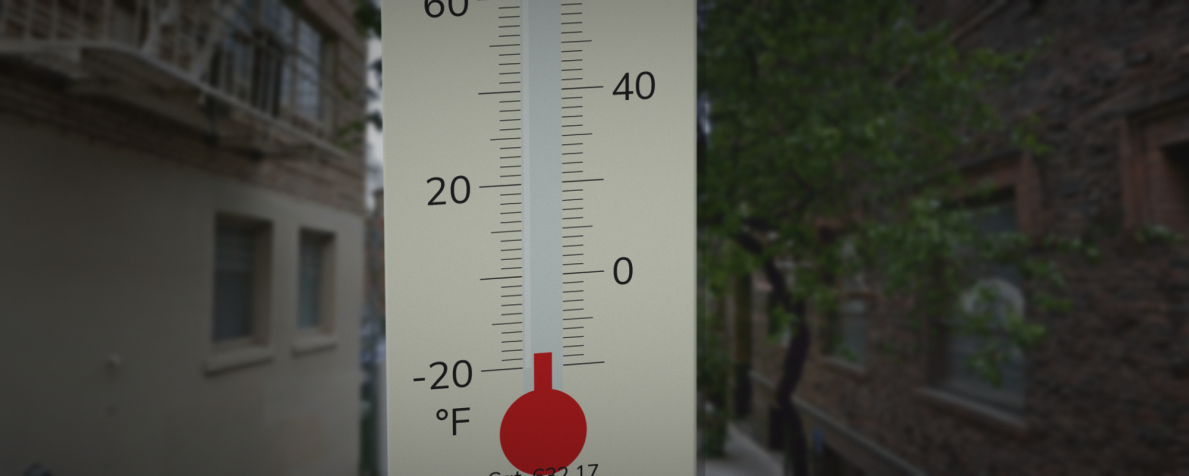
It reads -17 °F
